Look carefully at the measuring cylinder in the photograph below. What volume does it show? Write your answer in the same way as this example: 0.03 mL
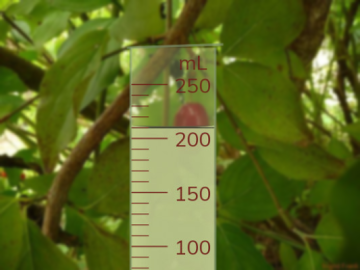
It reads 210 mL
